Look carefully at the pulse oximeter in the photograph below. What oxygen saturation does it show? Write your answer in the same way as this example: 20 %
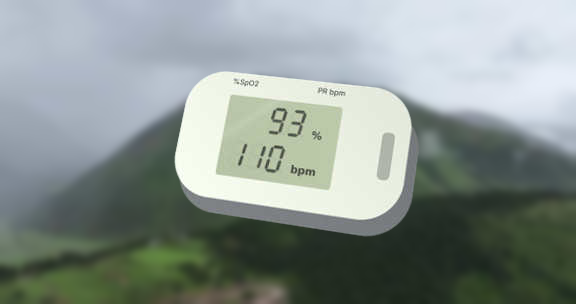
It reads 93 %
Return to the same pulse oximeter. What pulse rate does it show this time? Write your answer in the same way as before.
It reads 110 bpm
